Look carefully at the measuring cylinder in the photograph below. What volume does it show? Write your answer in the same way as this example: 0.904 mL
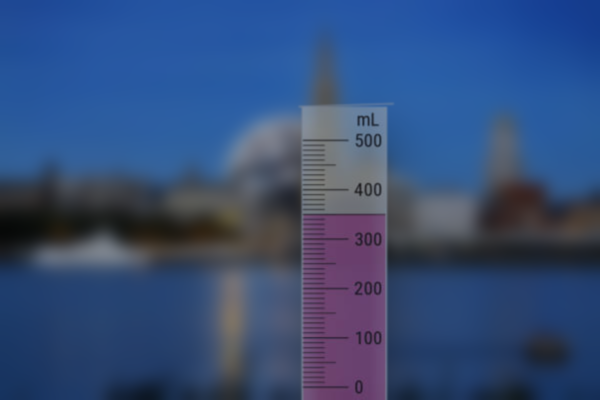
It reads 350 mL
